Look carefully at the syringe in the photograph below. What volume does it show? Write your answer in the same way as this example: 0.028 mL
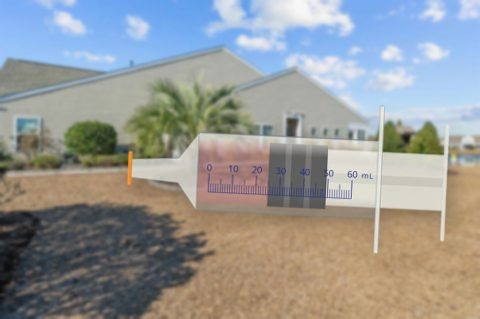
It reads 25 mL
